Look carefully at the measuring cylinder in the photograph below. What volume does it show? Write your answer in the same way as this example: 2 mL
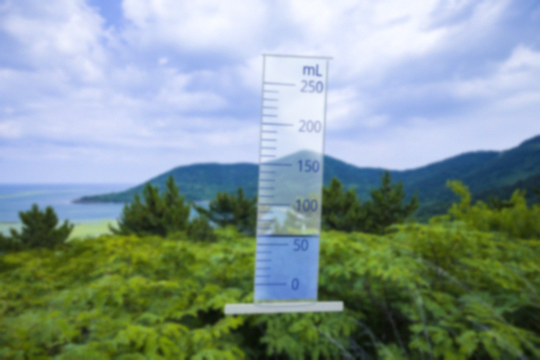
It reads 60 mL
